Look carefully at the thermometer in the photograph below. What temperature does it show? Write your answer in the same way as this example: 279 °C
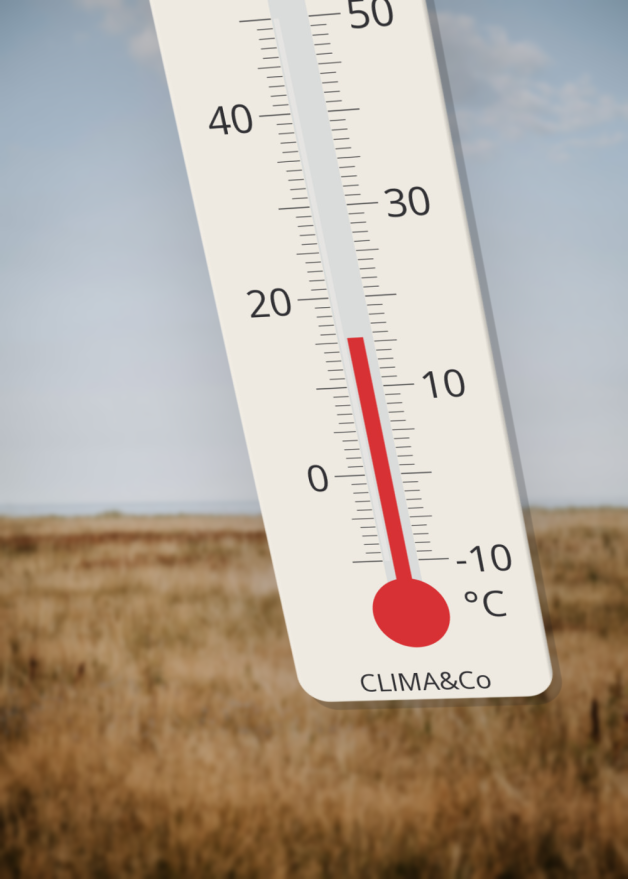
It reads 15.5 °C
